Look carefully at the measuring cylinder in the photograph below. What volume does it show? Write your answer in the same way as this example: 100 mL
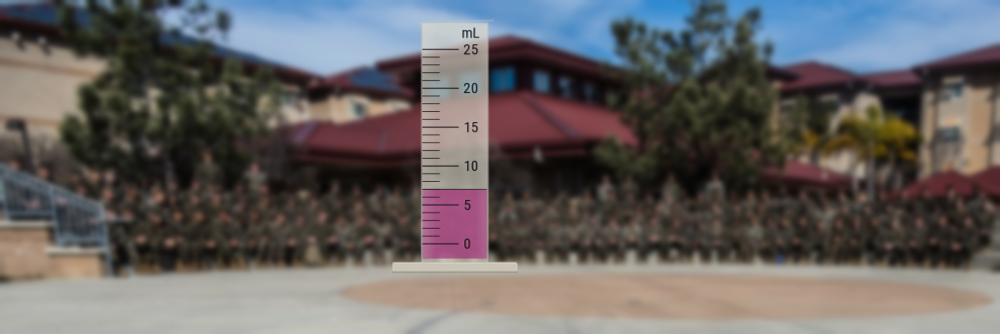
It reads 7 mL
